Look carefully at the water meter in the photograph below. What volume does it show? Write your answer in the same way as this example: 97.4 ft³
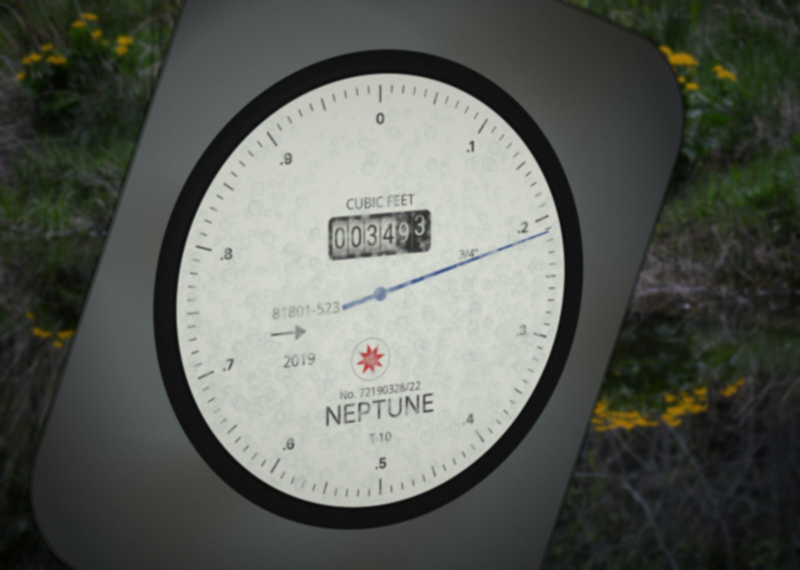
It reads 3493.21 ft³
